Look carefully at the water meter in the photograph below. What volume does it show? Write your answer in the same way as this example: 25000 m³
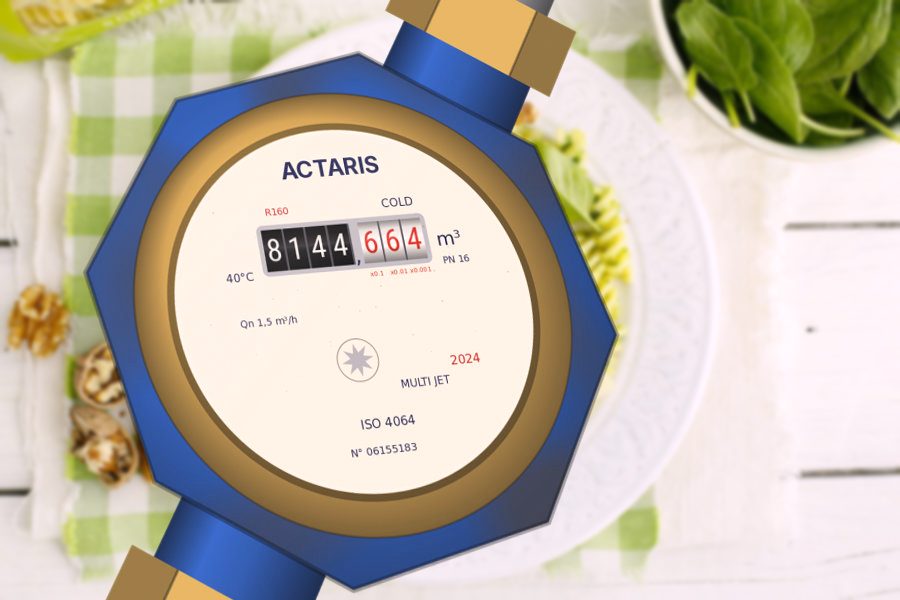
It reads 8144.664 m³
